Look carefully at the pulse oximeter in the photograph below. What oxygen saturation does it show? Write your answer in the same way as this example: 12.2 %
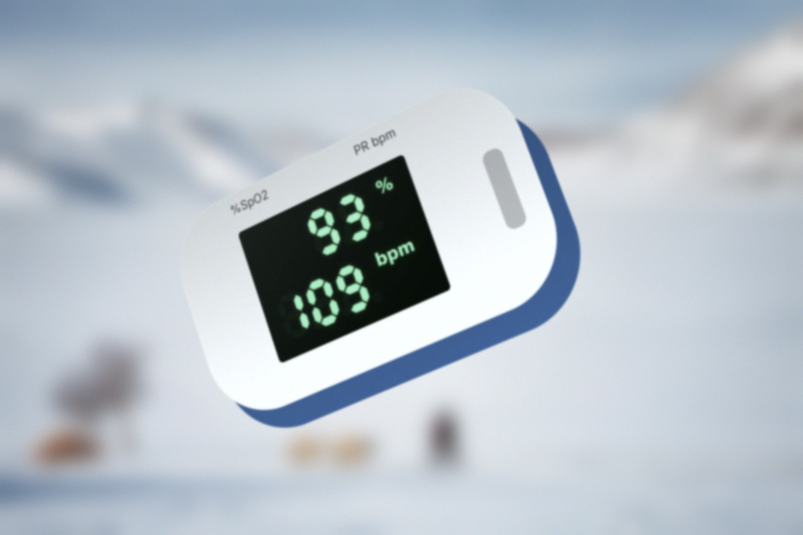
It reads 93 %
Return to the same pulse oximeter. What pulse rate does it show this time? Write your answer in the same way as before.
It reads 109 bpm
